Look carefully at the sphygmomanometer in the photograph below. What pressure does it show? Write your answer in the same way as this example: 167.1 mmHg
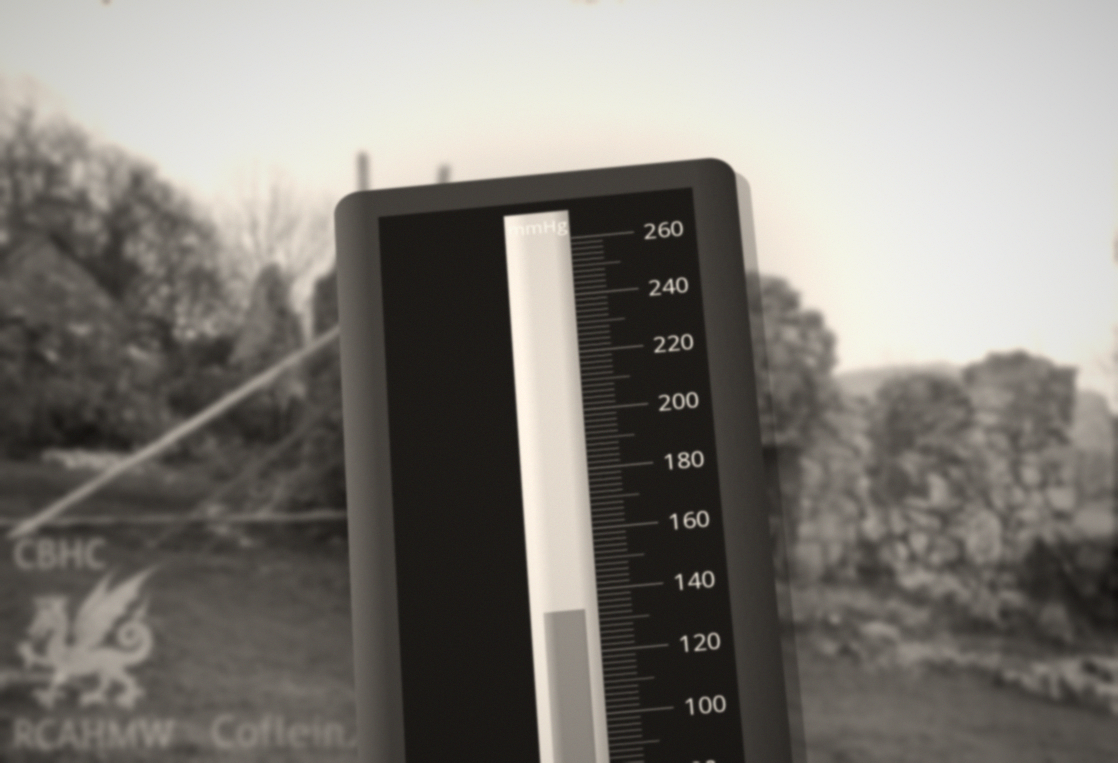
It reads 134 mmHg
